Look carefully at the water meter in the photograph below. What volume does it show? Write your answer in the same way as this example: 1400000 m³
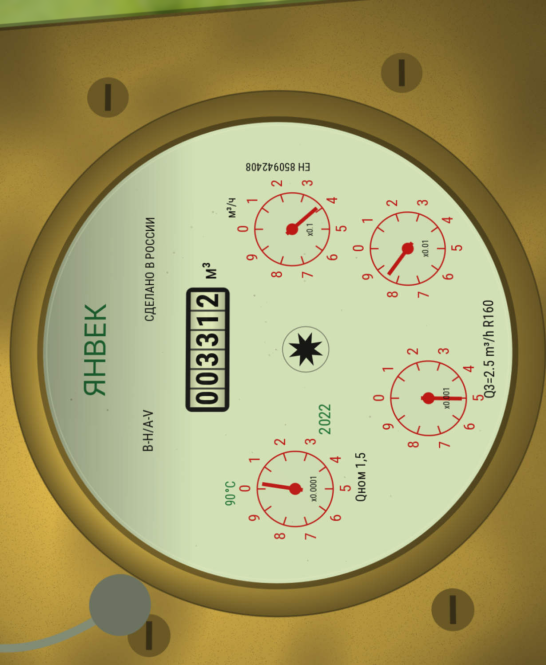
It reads 3312.3850 m³
